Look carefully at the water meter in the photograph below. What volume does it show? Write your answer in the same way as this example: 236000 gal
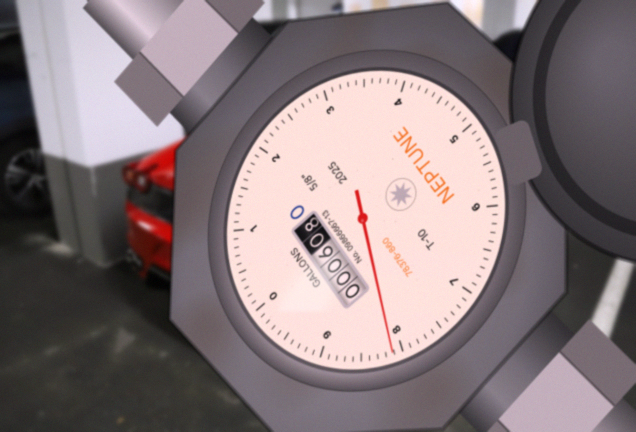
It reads 6078.1 gal
